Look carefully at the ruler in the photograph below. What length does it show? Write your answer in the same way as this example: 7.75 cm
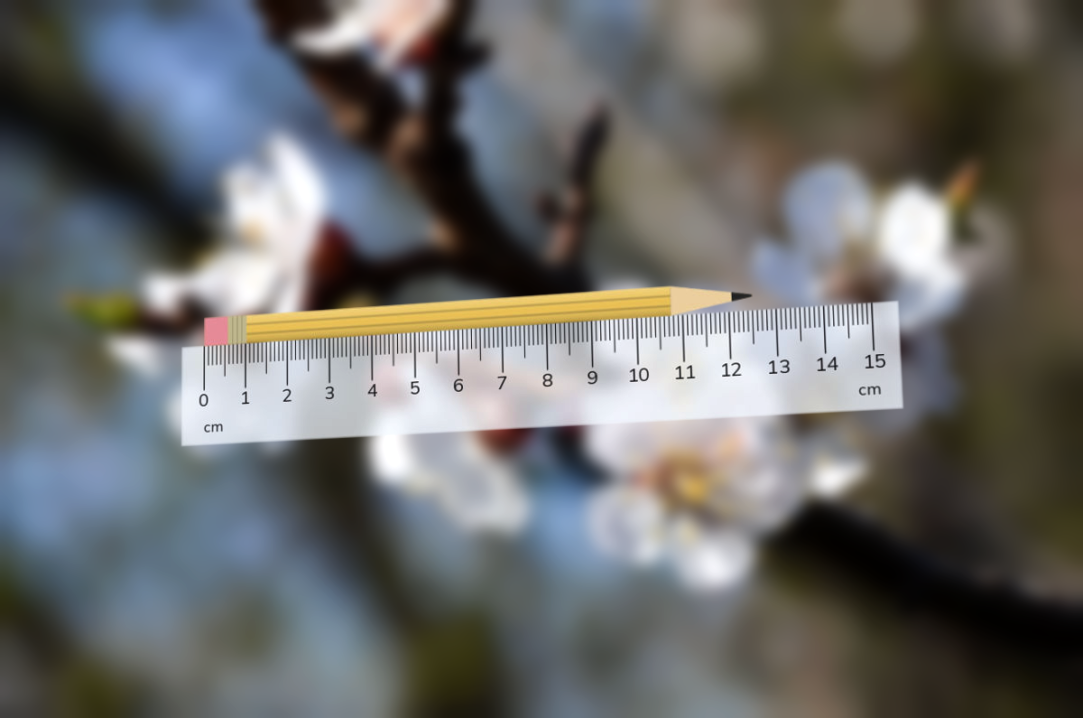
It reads 12.5 cm
